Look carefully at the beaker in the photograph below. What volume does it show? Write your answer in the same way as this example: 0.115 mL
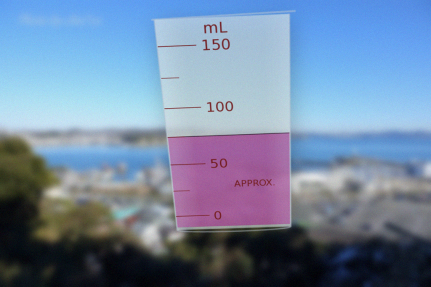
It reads 75 mL
